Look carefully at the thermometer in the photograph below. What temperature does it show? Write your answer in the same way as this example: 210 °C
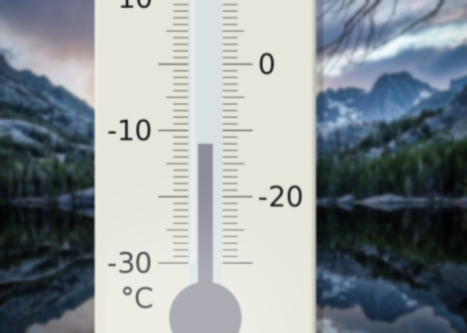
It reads -12 °C
